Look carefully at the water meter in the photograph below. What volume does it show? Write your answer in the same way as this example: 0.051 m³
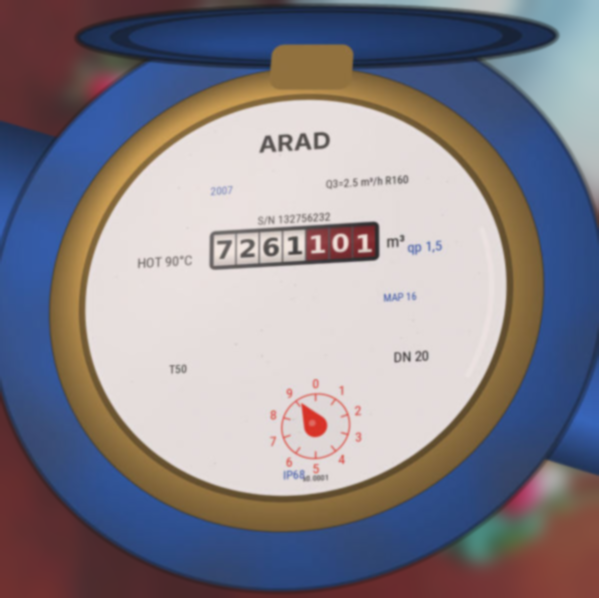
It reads 7261.1009 m³
